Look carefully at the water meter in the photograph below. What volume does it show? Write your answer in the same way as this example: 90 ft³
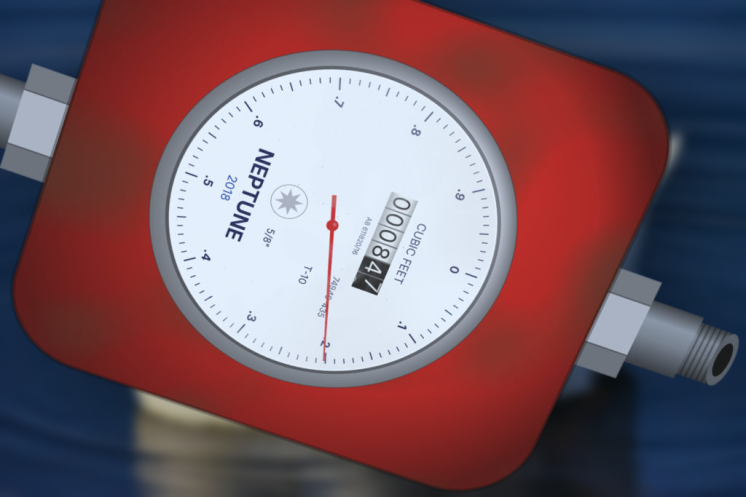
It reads 847.20 ft³
